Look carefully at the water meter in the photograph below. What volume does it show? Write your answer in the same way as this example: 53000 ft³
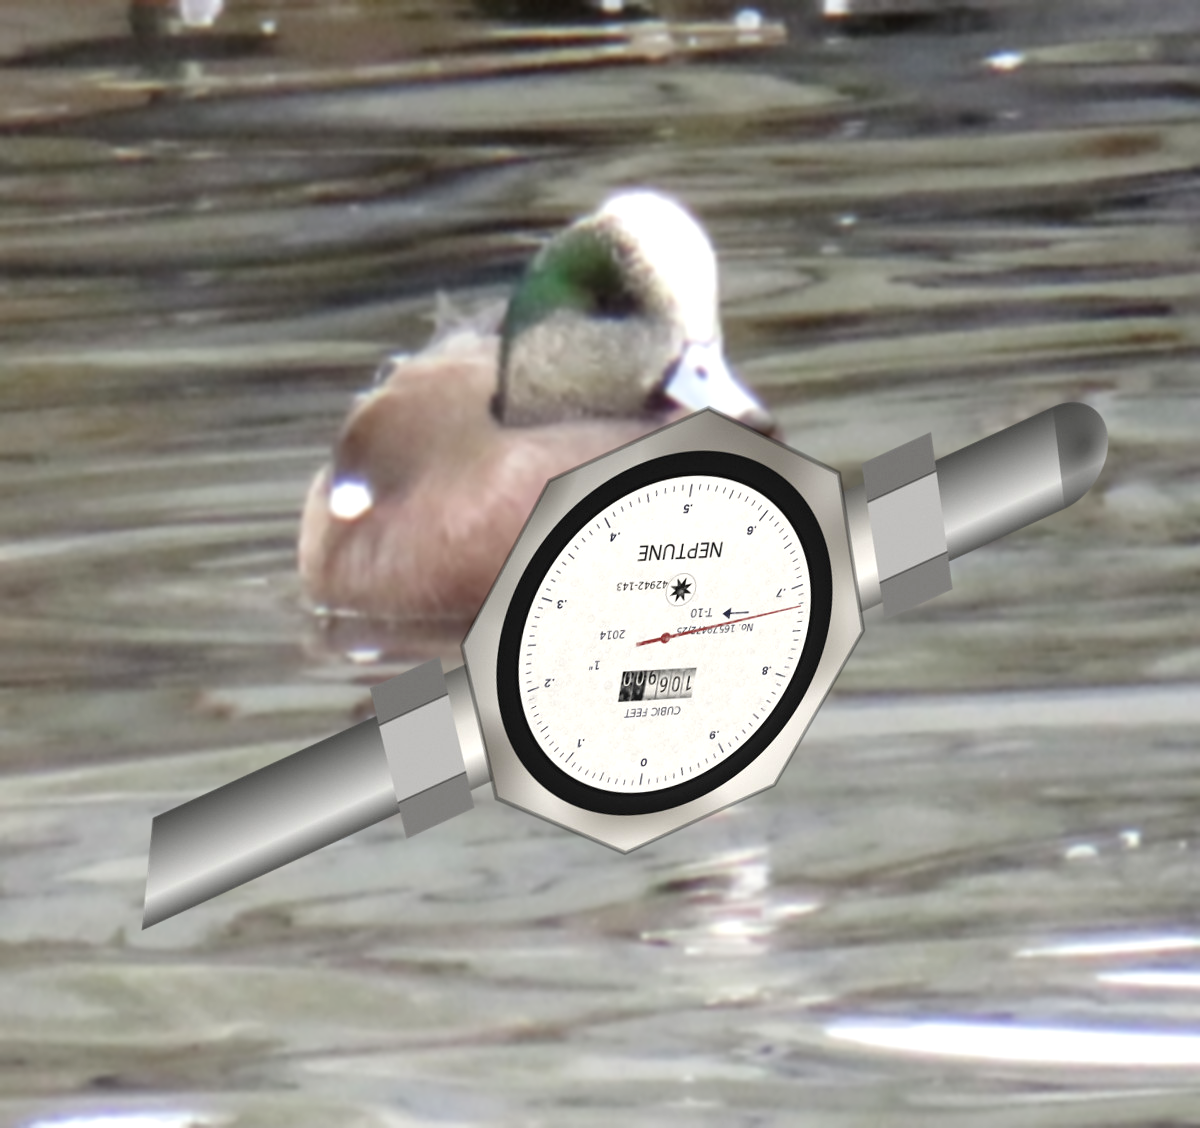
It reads 106899.72 ft³
